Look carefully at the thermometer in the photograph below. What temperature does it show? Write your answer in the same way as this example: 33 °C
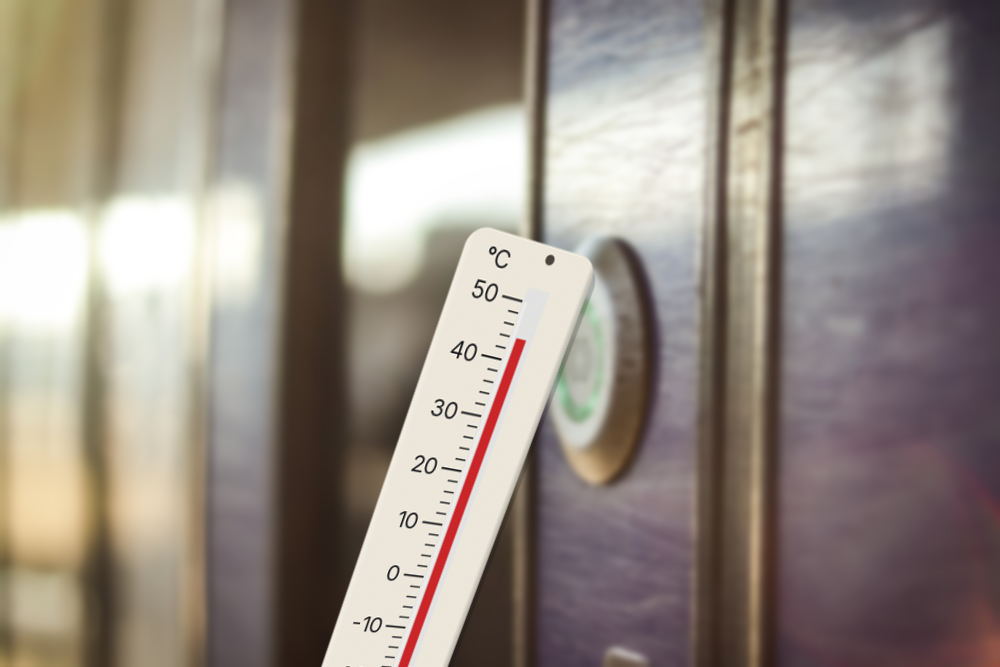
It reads 44 °C
